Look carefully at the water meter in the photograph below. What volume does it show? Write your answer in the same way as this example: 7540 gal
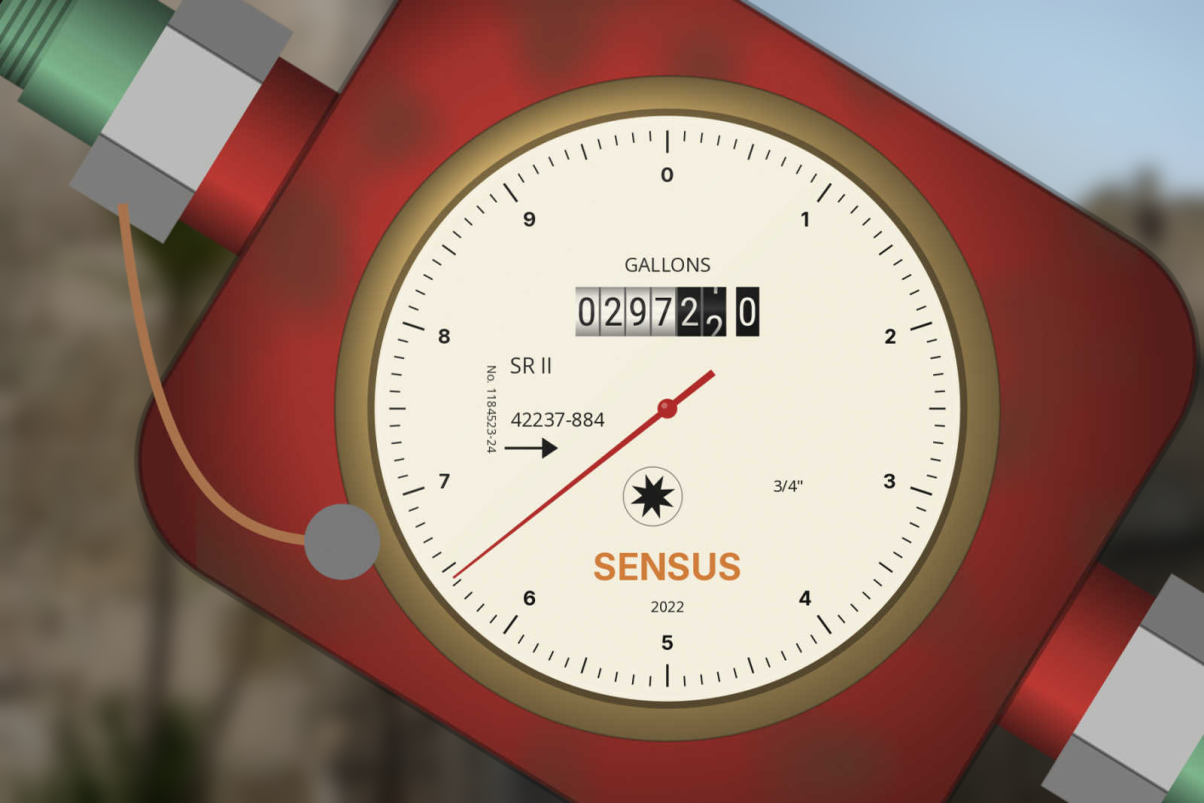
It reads 297216.4 gal
